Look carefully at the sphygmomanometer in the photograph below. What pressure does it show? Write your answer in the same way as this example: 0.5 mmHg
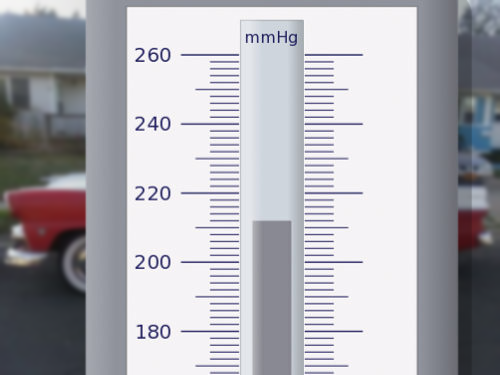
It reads 212 mmHg
